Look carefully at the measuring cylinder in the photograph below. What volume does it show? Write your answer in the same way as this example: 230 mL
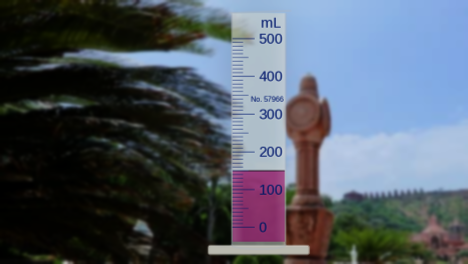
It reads 150 mL
